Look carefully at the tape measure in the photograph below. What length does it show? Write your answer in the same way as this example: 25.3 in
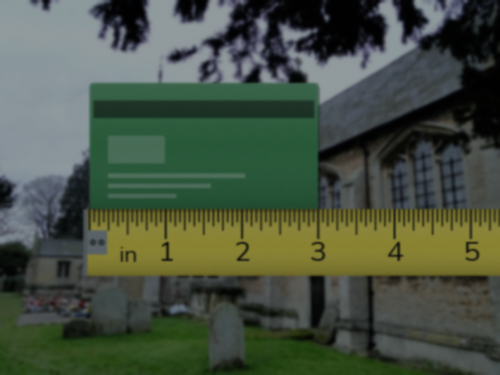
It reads 3 in
